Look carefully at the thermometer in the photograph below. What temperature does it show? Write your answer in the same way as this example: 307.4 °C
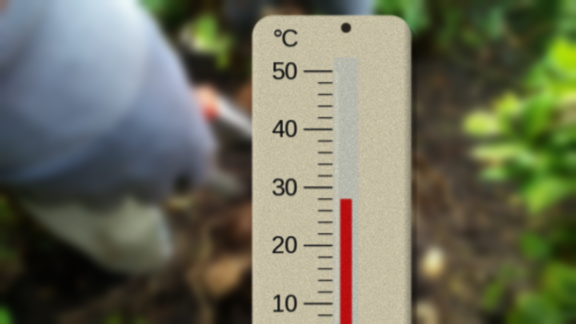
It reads 28 °C
